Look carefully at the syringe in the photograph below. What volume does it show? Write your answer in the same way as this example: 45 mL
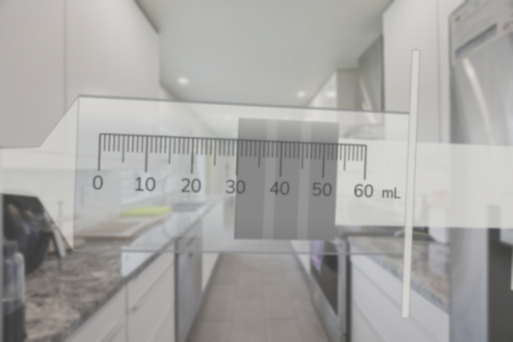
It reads 30 mL
